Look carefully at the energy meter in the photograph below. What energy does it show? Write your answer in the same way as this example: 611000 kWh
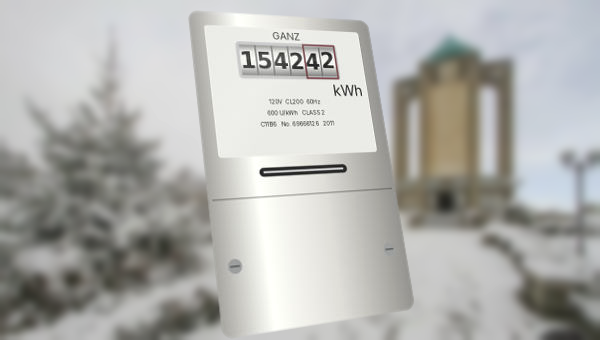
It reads 1542.42 kWh
